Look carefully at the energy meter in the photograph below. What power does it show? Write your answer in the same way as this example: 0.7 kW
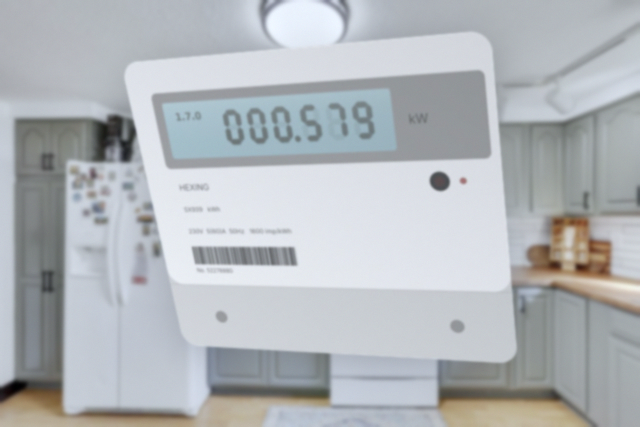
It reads 0.579 kW
